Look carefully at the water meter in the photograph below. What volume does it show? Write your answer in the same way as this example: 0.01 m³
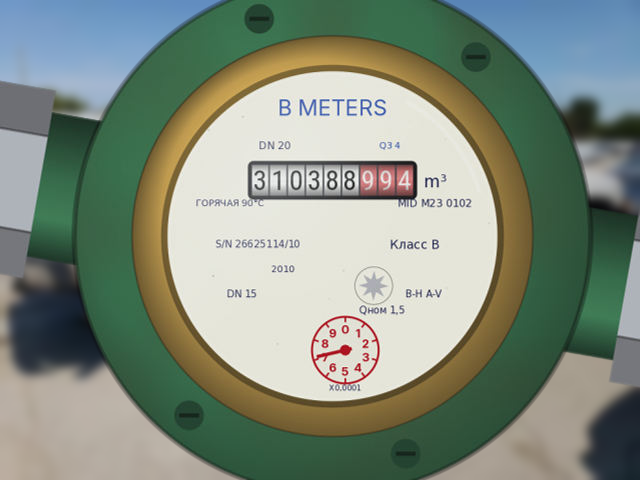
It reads 310388.9947 m³
